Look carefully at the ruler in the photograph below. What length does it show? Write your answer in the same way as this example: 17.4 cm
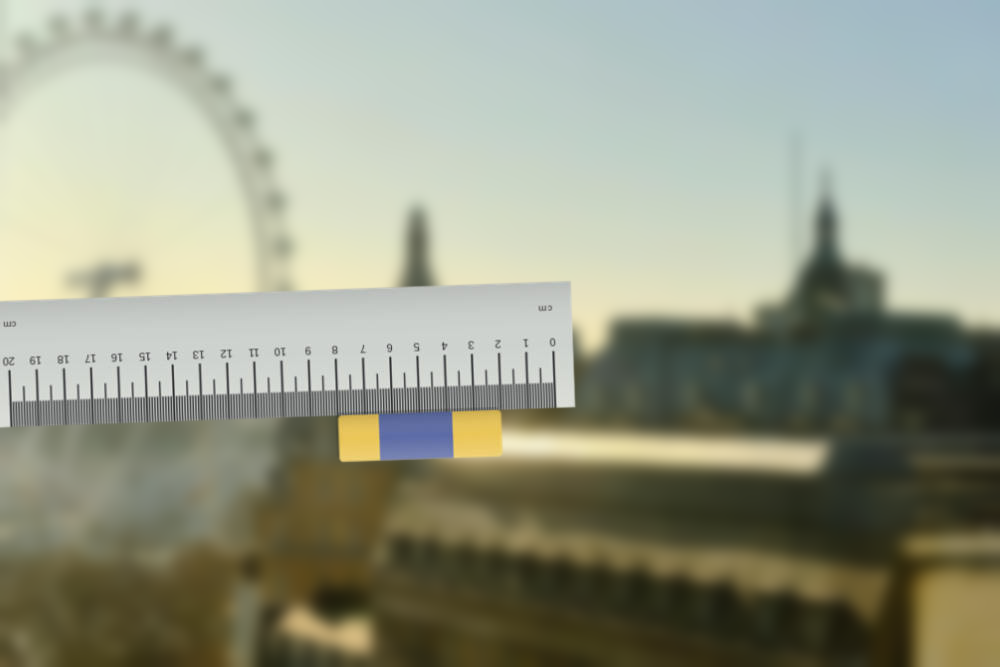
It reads 6 cm
